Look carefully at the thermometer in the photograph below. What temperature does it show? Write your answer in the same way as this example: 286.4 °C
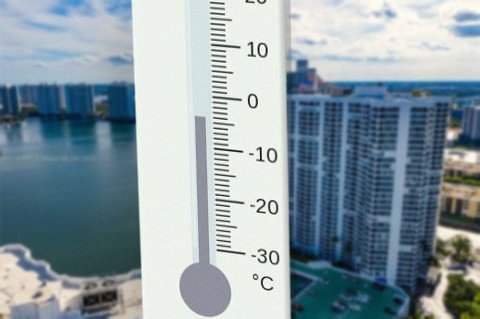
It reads -4 °C
